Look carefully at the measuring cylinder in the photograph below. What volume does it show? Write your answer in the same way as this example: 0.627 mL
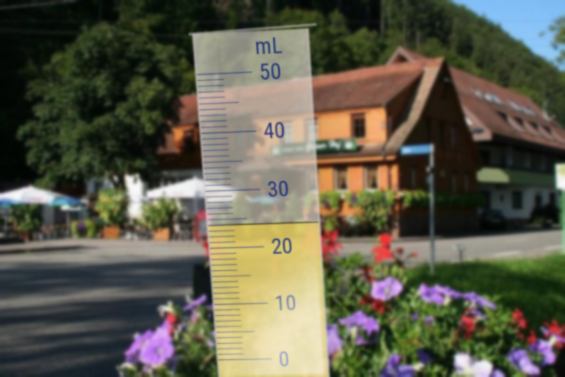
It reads 24 mL
